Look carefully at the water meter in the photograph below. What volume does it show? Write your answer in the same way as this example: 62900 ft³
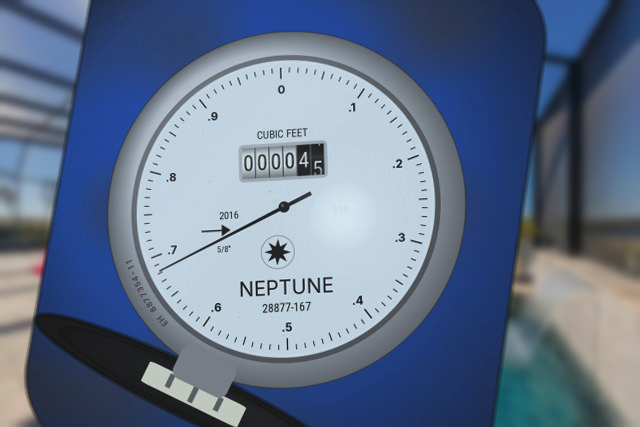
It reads 44.68 ft³
